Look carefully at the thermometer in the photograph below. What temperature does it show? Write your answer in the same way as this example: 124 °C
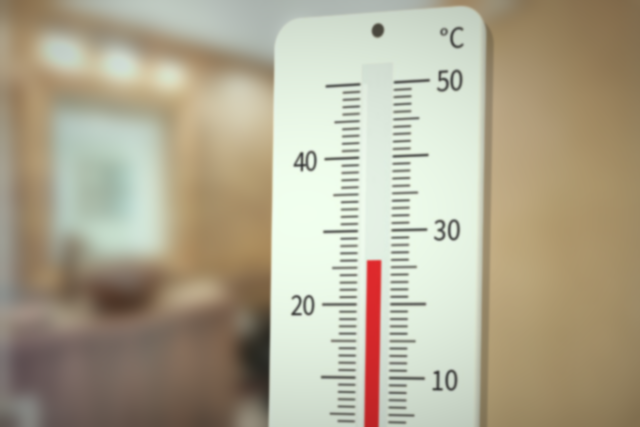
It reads 26 °C
